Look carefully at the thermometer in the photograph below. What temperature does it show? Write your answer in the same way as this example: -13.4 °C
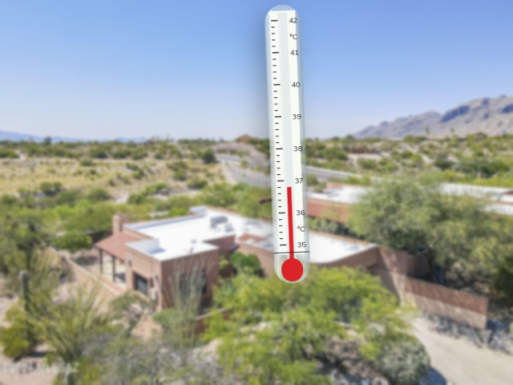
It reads 36.8 °C
